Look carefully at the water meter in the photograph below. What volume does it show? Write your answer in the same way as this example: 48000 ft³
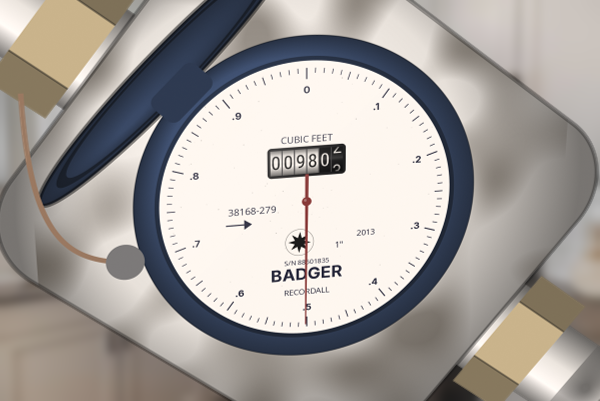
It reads 9802.50 ft³
